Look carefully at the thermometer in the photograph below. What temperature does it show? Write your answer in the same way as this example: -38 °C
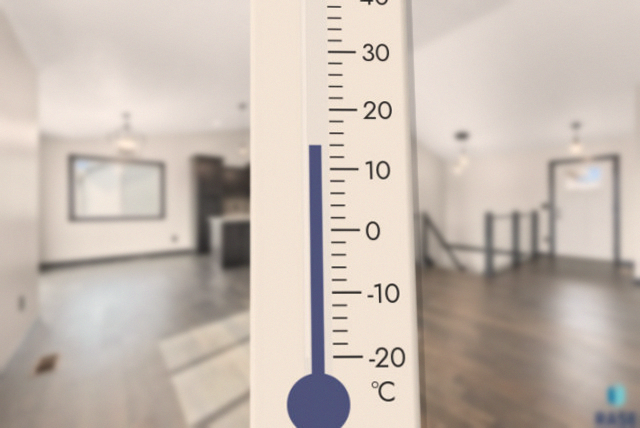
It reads 14 °C
